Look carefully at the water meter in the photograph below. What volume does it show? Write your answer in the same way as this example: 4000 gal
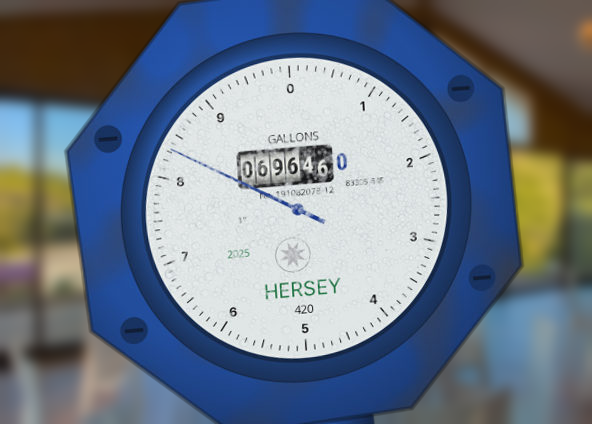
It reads 696458.3 gal
